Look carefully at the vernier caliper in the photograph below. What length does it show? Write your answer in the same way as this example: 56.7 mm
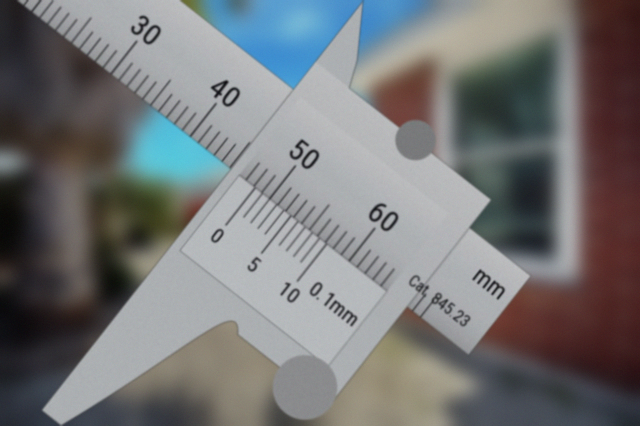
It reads 48.2 mm
